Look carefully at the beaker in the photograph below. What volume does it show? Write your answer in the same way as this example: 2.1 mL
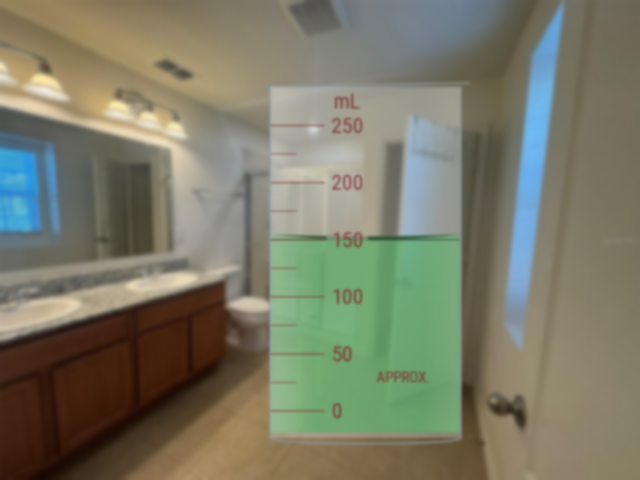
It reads 150 mL
